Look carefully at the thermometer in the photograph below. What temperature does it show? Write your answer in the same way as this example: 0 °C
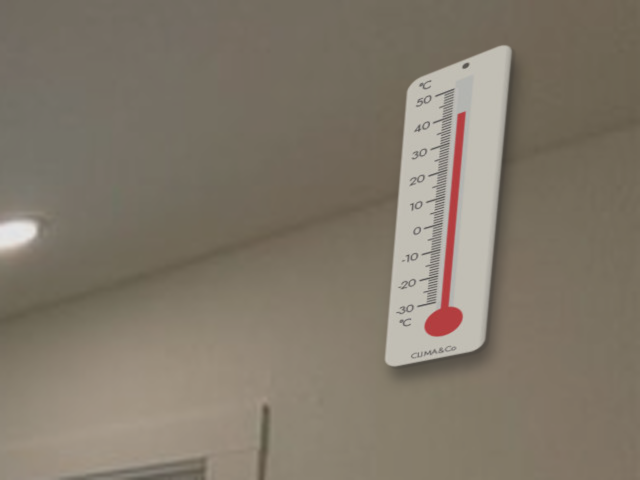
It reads 40 °C
